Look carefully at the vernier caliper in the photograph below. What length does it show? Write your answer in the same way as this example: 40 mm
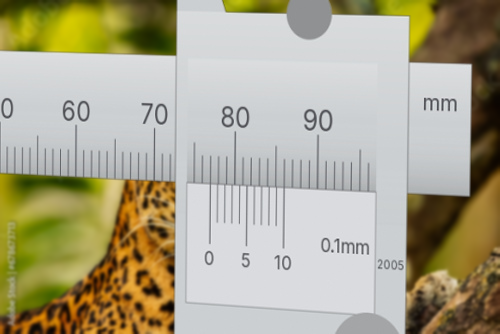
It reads 77.0 mm
